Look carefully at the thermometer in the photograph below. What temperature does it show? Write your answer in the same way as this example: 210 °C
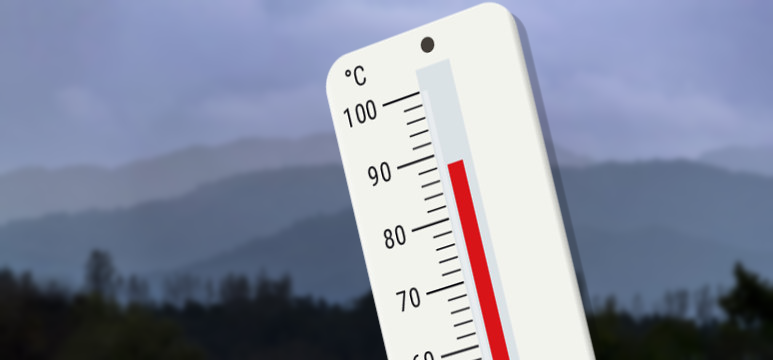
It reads 88 °C
